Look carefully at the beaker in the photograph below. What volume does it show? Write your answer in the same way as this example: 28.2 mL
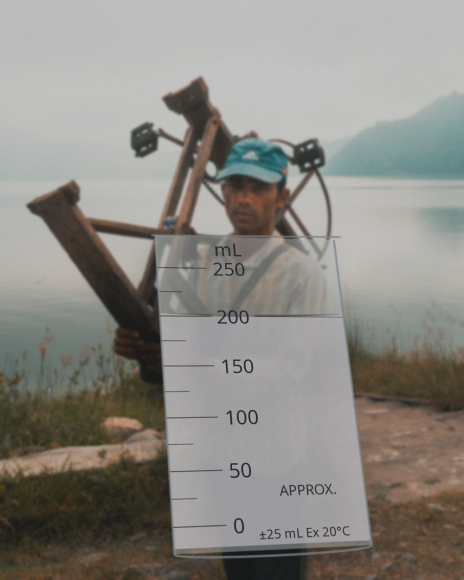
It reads 200 mL
